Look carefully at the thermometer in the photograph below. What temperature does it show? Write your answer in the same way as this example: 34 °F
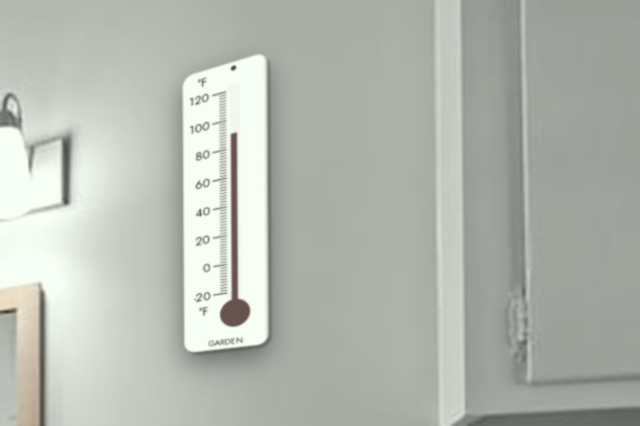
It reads 90 °F
